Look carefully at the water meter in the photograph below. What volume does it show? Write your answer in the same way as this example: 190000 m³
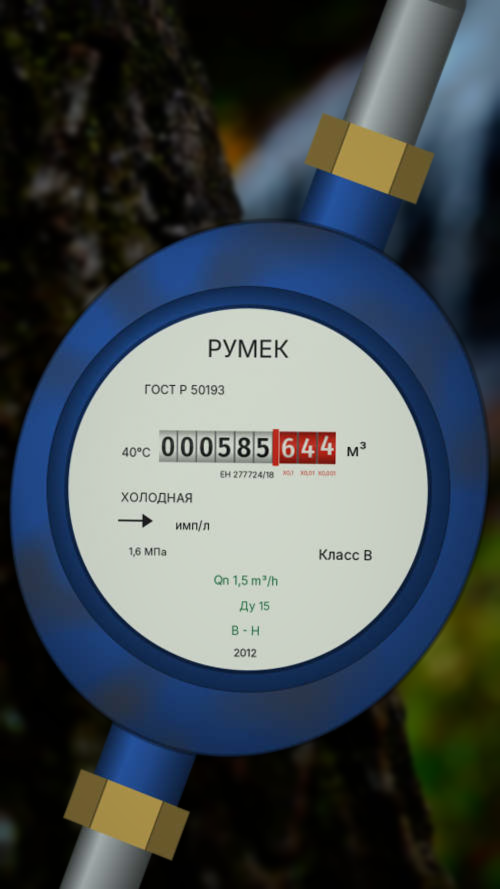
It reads 585.644 m³
